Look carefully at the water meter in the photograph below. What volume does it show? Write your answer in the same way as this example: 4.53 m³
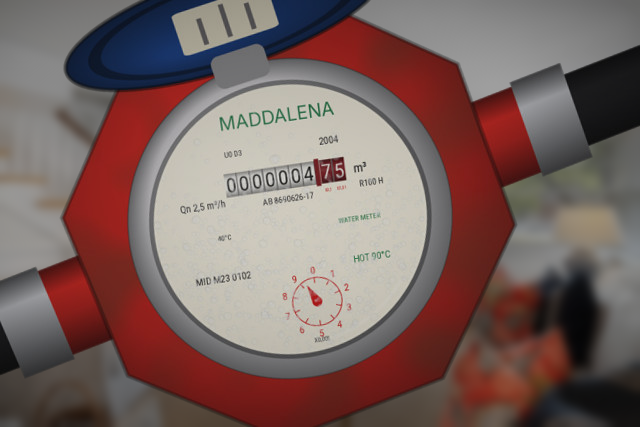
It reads 4.749 m³
